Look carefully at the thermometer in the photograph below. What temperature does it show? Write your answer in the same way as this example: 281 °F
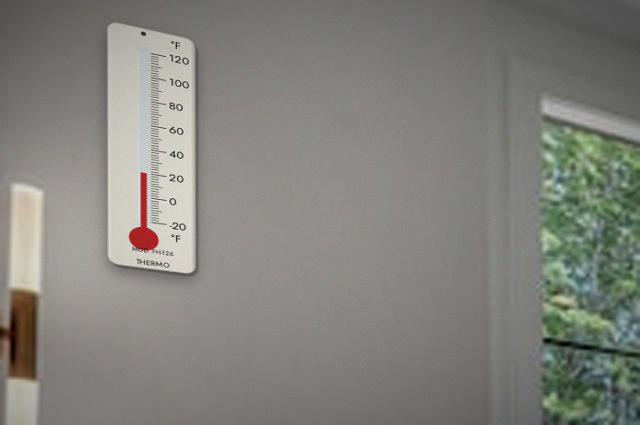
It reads 20 °F
